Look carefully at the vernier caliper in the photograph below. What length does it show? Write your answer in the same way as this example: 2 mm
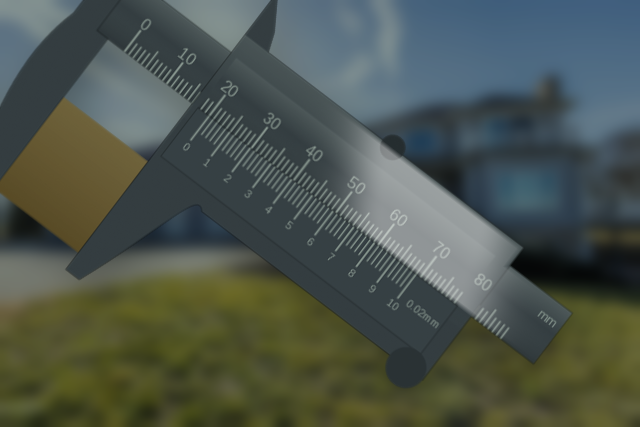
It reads 20.0 mm
